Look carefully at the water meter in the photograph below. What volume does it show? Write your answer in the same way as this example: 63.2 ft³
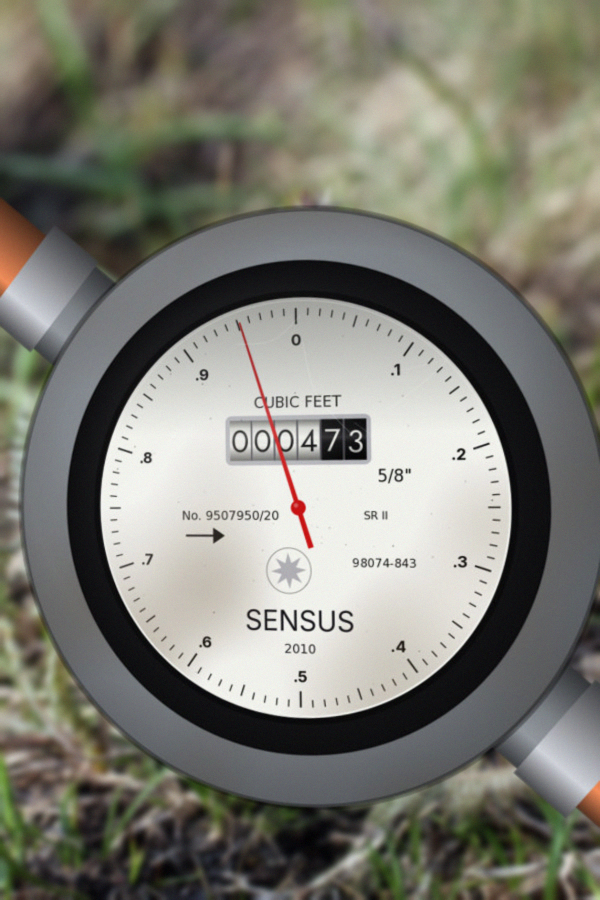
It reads 472.95 ft³
